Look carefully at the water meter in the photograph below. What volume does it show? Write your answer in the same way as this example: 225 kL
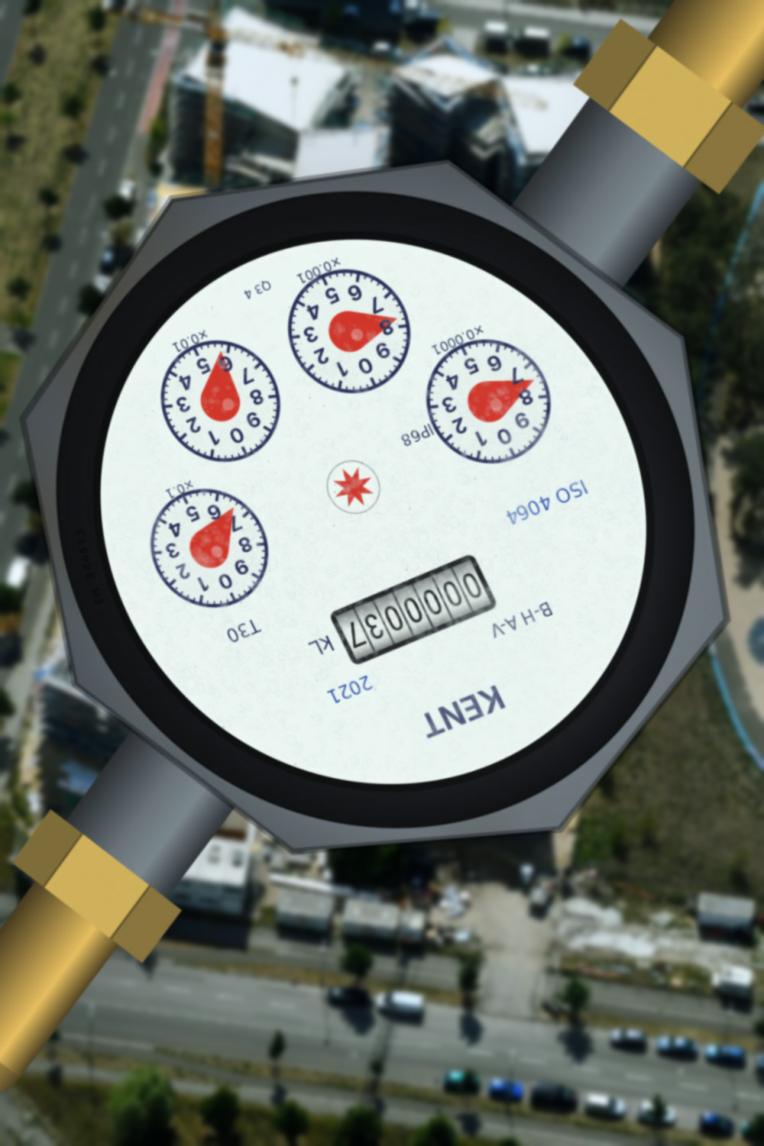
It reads 37.6577 kL
